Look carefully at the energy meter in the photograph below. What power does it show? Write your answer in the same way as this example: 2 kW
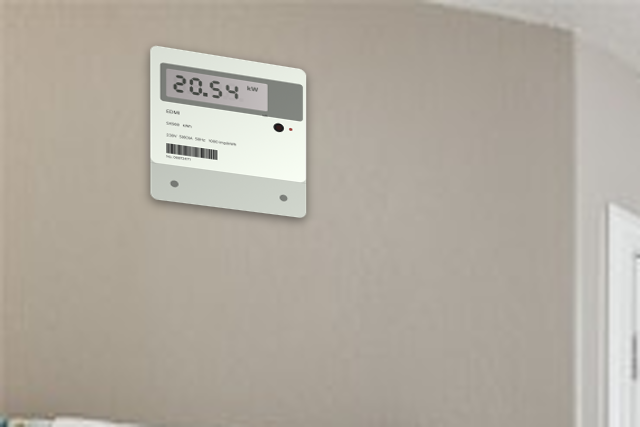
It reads 20.54 kW
